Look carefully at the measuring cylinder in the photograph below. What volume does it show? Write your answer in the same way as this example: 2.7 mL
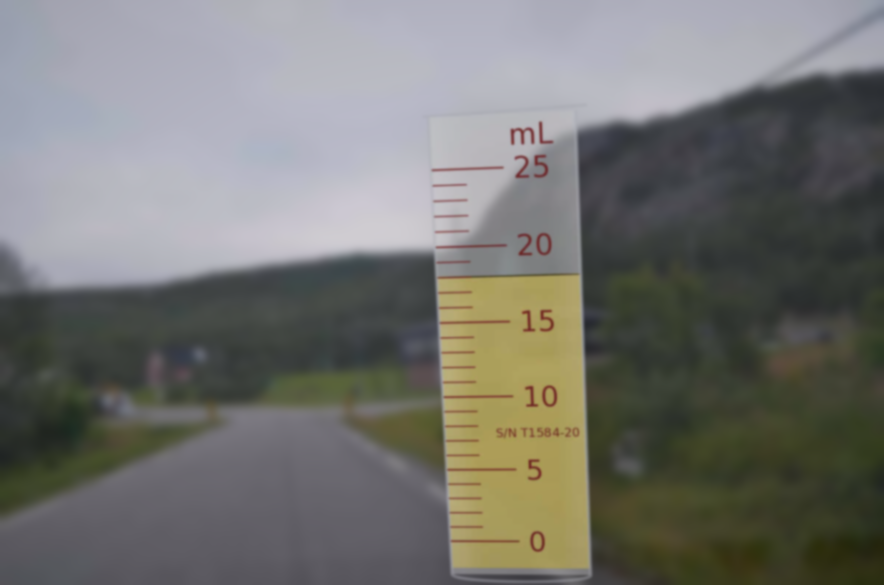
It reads 18 mL
